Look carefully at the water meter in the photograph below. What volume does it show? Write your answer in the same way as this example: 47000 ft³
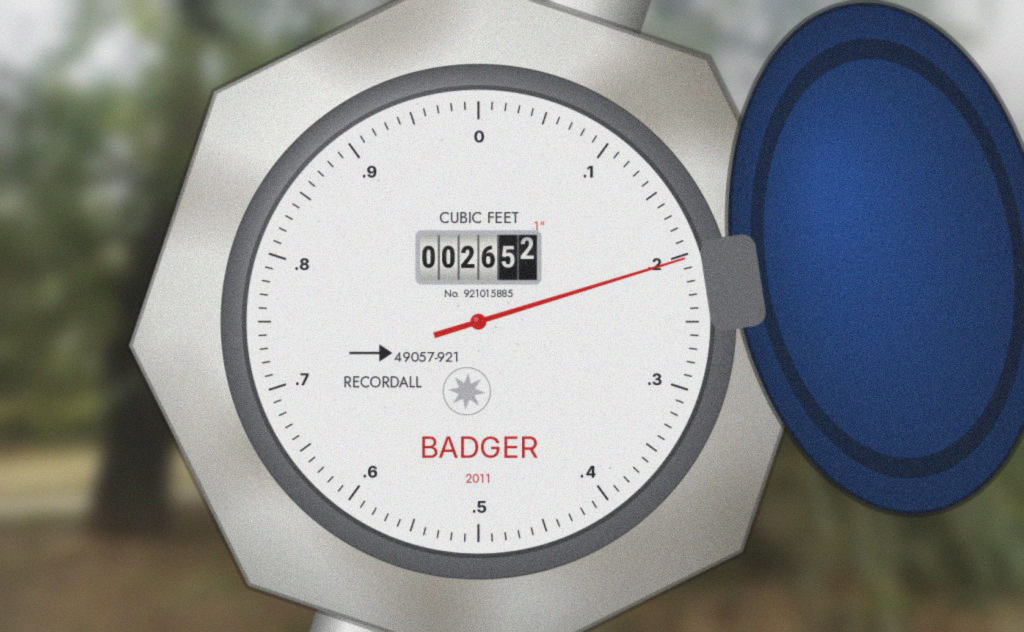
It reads 2652.20 ft³
